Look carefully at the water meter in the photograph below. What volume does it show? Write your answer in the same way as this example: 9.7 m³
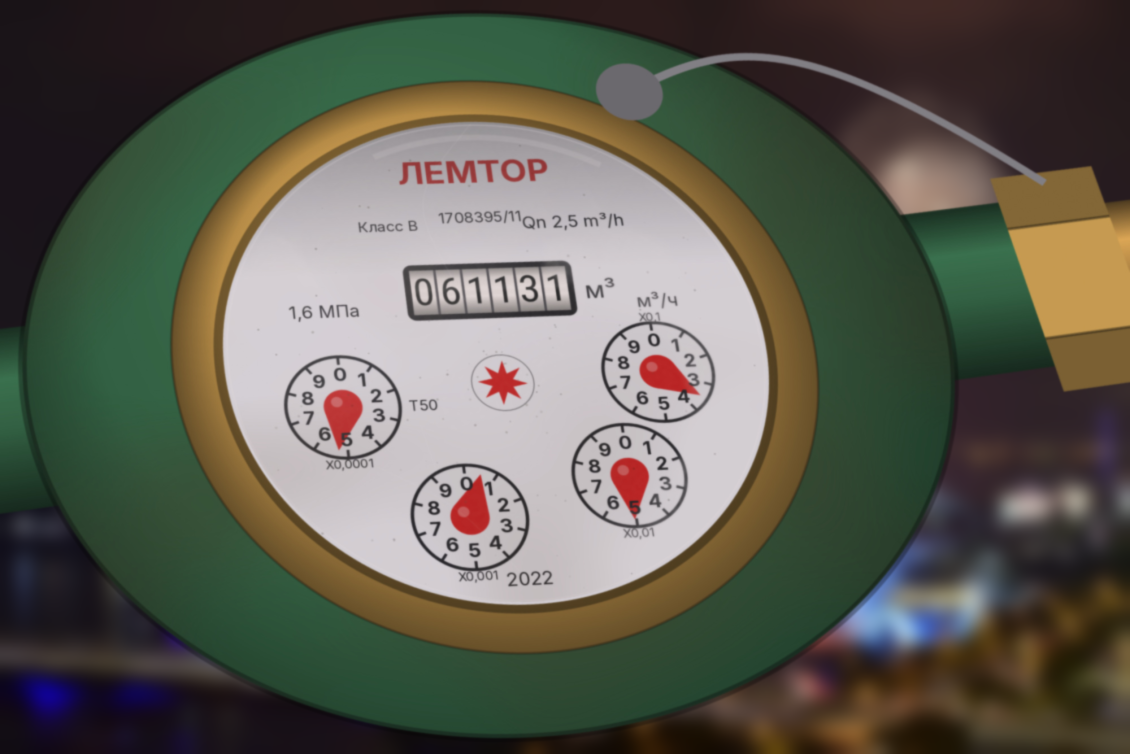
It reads 61131.3505 m³
